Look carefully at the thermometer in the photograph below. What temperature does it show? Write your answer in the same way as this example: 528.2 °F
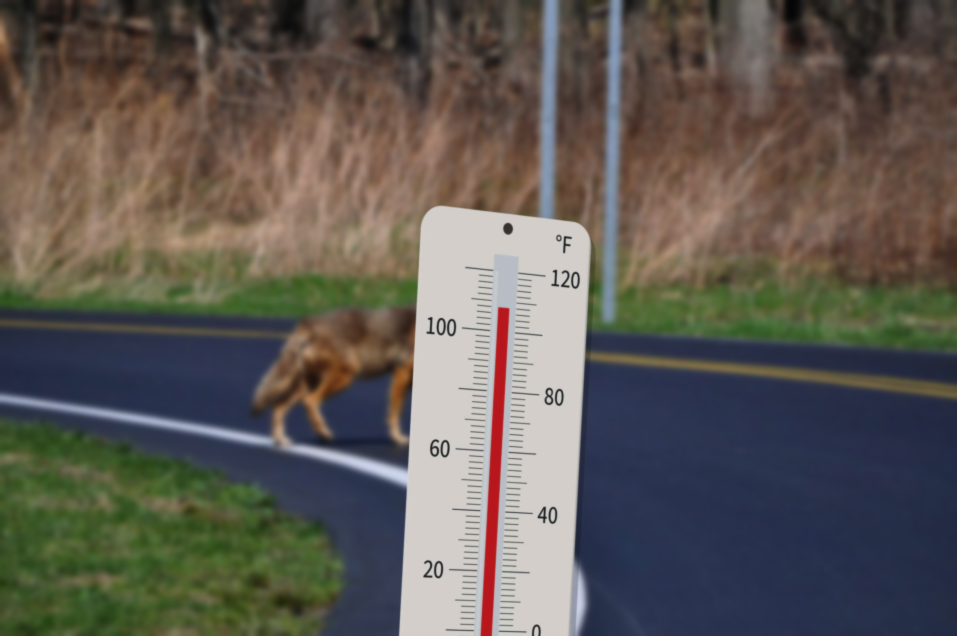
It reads 108 °F
